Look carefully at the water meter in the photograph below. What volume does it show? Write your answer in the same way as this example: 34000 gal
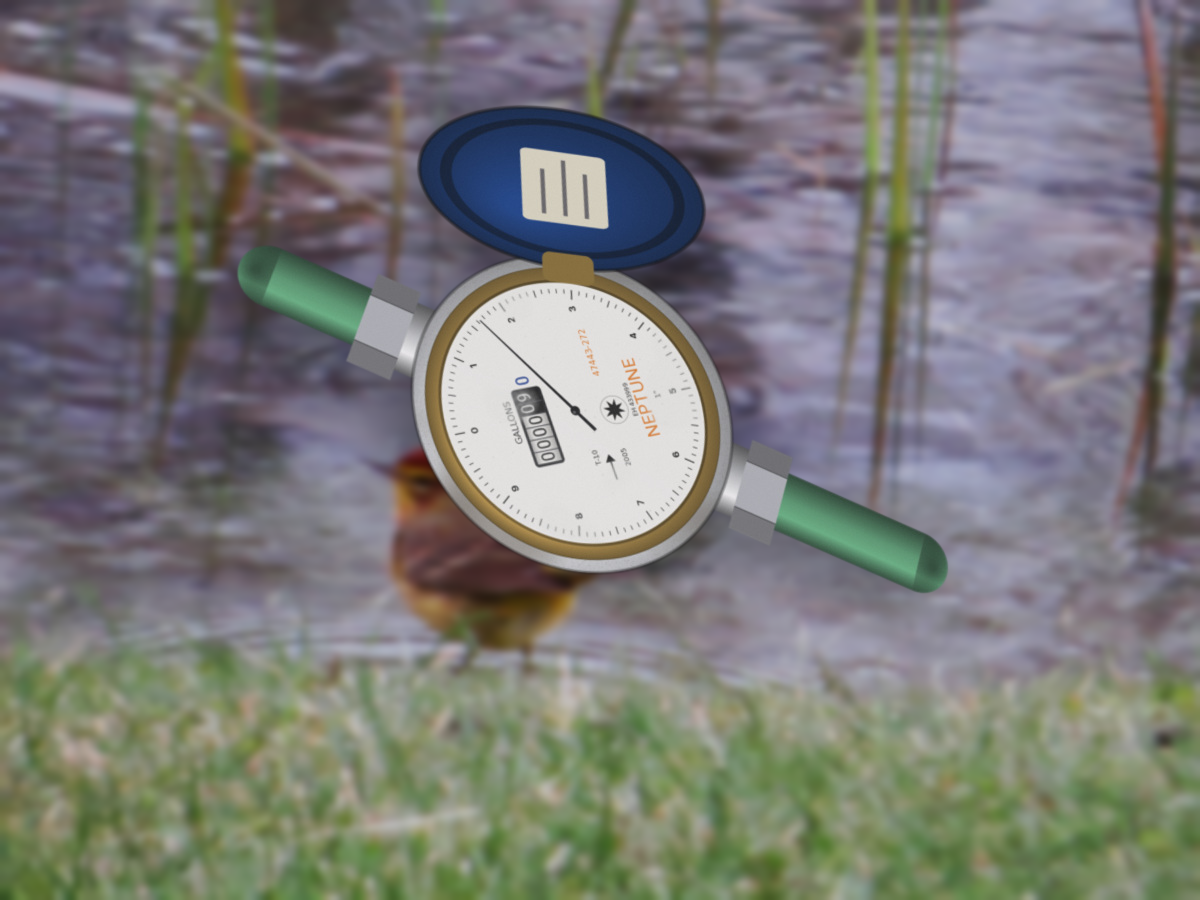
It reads 91.6 gal
